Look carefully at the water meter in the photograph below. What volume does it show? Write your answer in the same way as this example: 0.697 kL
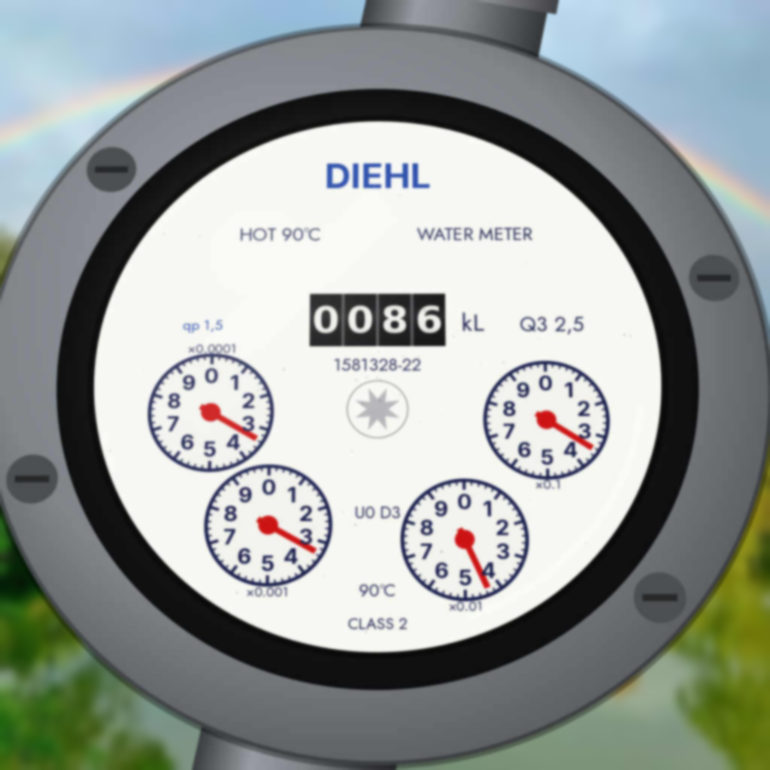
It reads 86.3433 kL
